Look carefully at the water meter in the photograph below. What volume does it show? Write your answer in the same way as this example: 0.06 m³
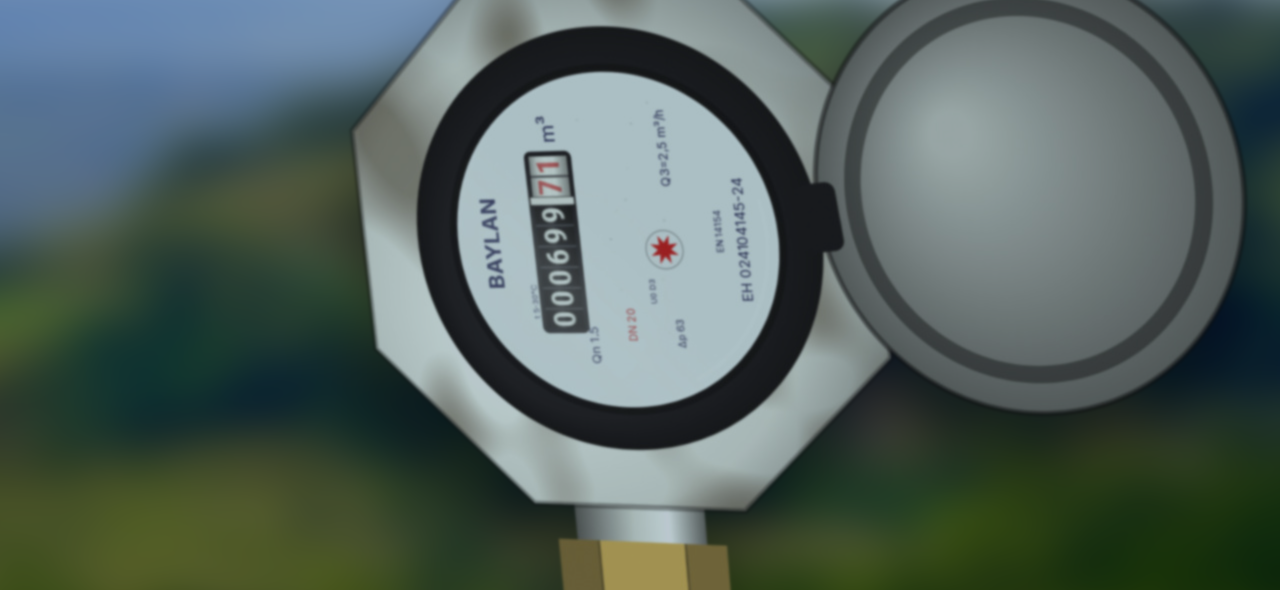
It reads 699.71 m³
